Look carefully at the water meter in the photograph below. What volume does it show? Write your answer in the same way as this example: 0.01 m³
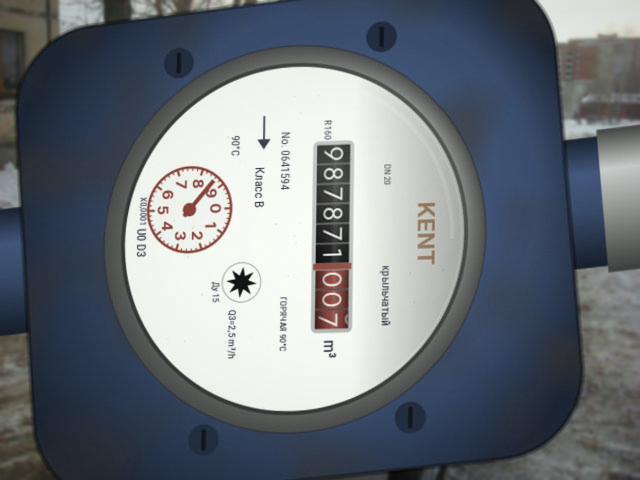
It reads 987871.0068 m³
